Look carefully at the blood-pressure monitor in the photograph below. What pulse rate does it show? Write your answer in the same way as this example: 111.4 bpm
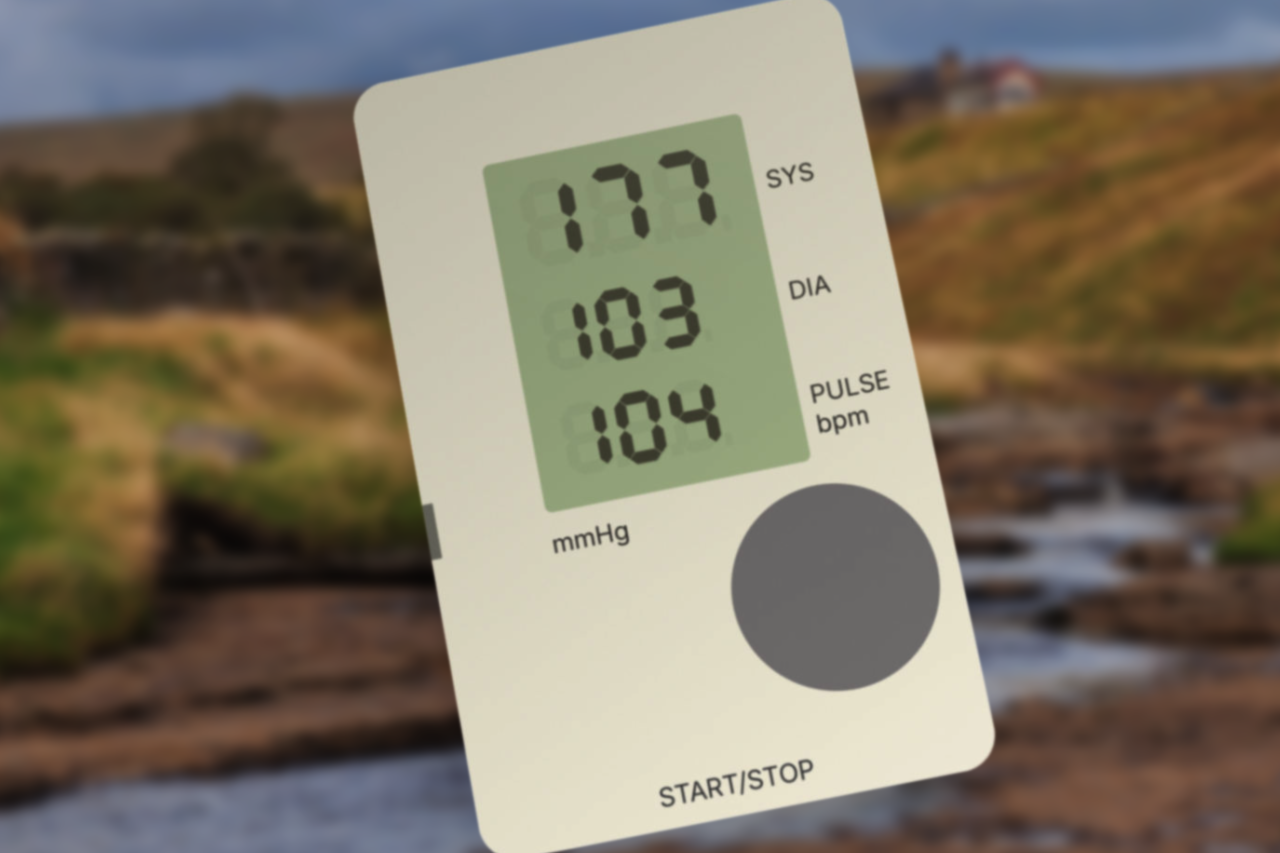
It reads 104 bpm
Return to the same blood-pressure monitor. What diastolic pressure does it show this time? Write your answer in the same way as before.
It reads 103 mmHg
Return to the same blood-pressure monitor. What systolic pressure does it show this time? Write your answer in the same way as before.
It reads 177 mmHg
